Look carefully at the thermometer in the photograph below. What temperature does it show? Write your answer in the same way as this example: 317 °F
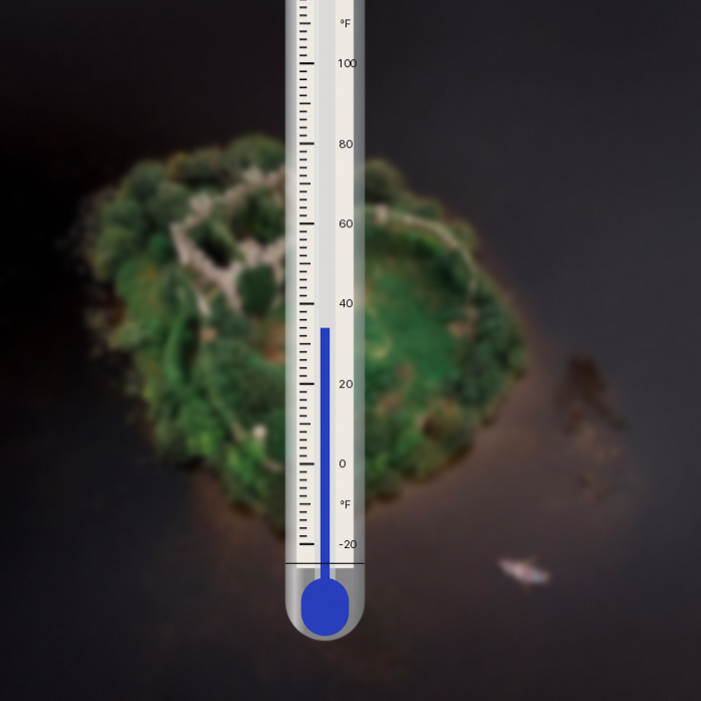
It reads 34 °F
